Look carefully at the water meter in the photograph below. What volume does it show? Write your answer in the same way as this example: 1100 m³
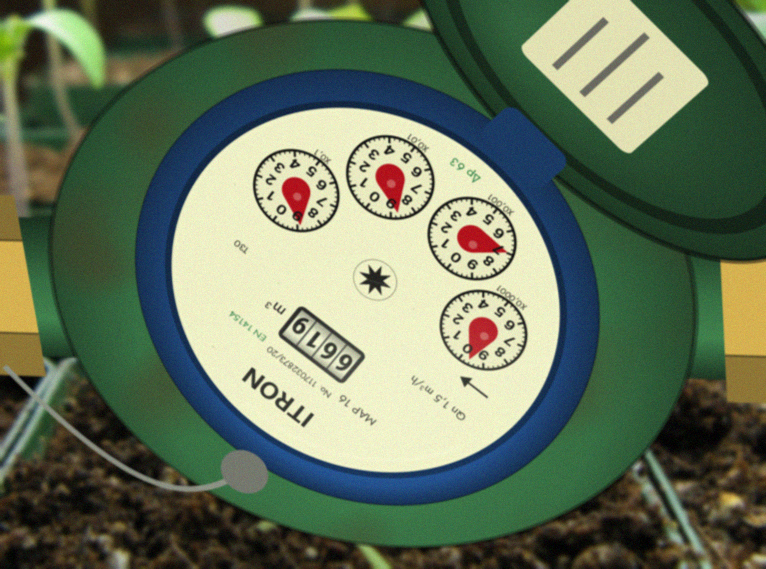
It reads 6618.8869 m³
